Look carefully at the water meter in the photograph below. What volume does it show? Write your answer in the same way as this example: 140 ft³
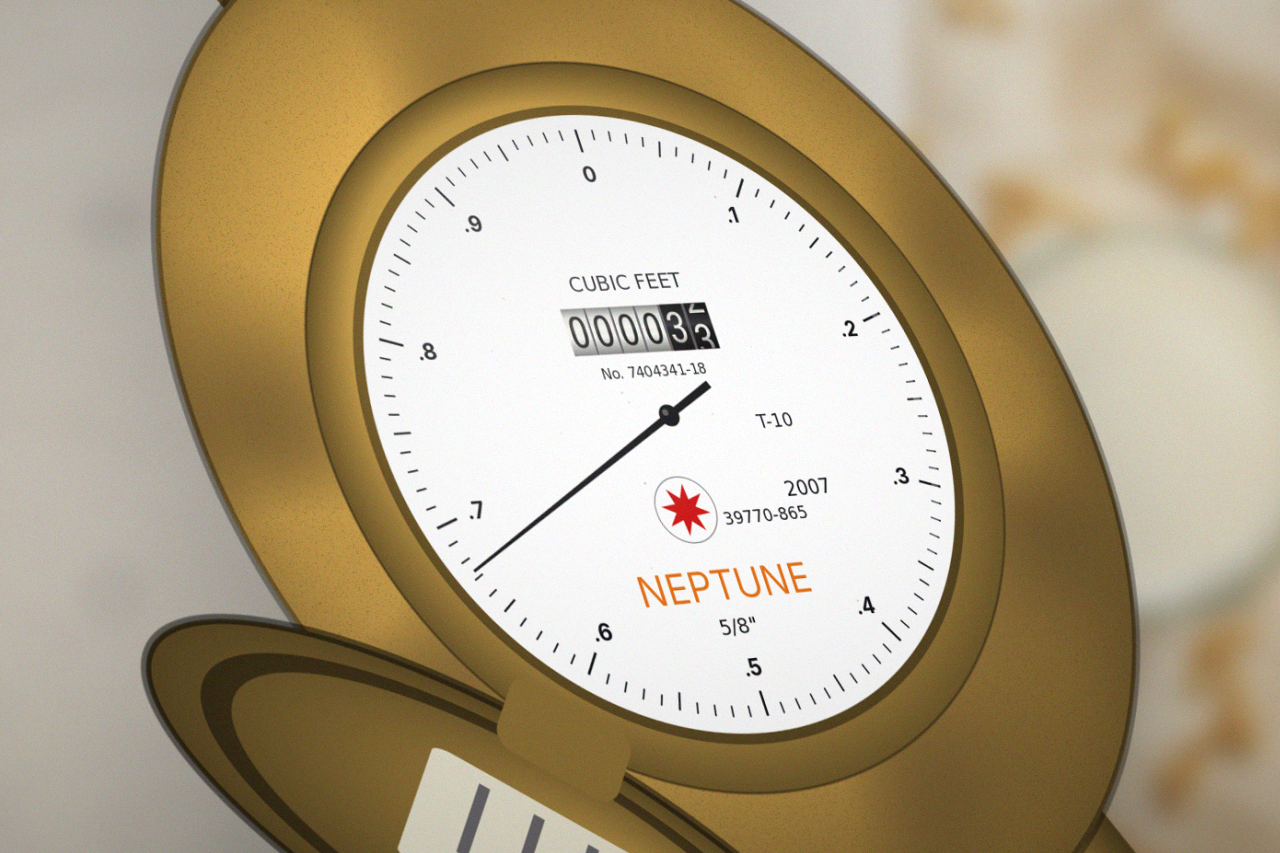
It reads 32.67 ft³
